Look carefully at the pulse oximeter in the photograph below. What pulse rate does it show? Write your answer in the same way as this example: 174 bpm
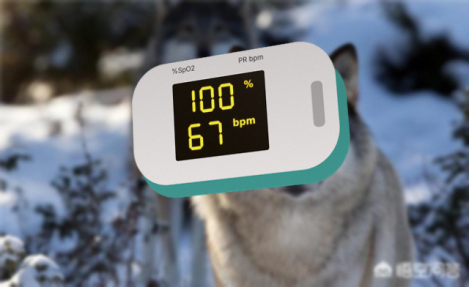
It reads 67 bpm
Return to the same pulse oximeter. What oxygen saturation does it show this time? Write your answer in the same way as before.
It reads 100 %
